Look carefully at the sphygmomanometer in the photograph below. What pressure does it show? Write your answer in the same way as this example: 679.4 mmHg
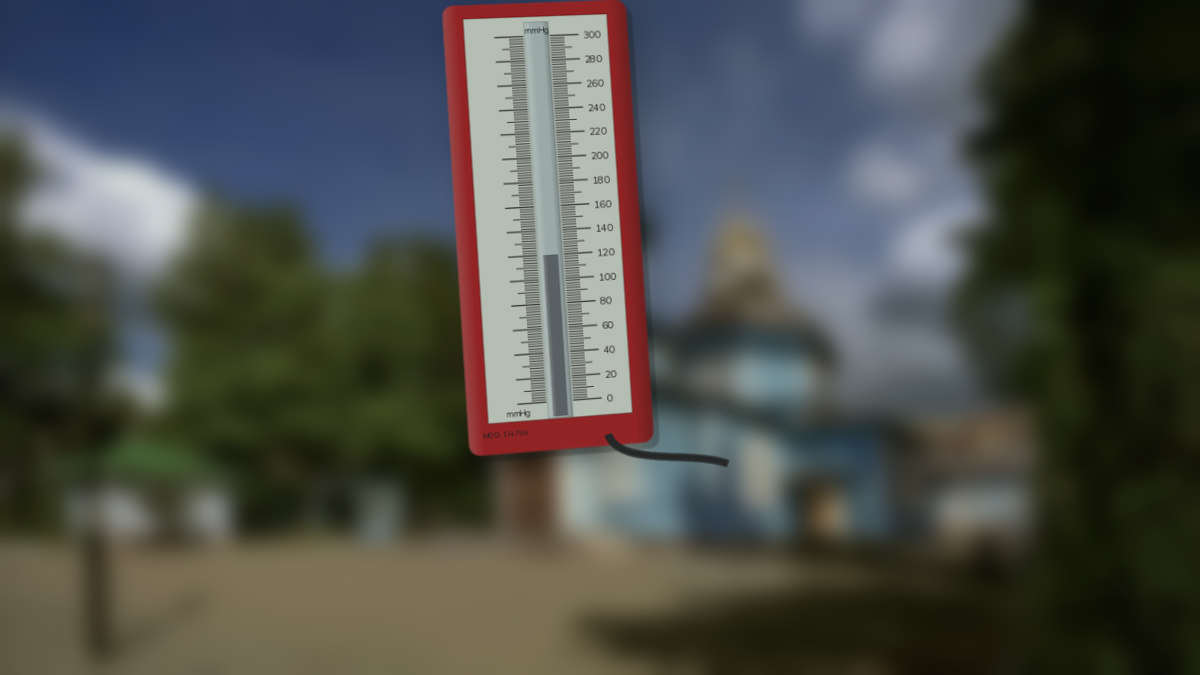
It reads 120 mmHg
